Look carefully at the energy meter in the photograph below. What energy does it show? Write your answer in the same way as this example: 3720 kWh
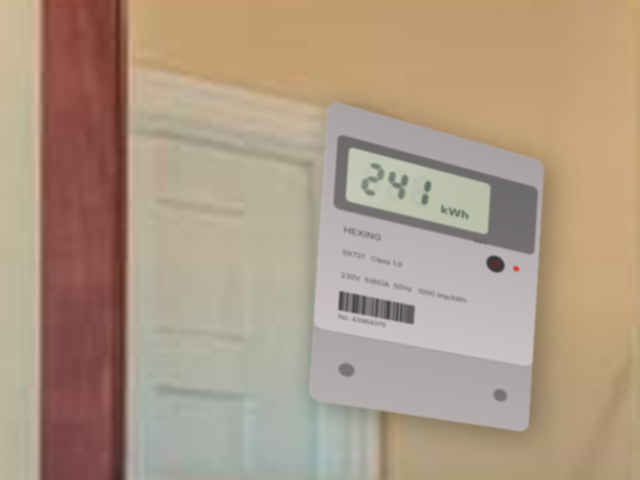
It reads 241 kWh
